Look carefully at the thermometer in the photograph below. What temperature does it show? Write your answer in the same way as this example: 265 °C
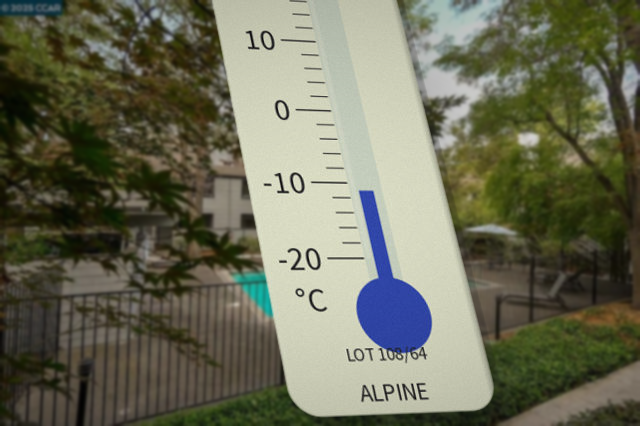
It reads -11 °C
